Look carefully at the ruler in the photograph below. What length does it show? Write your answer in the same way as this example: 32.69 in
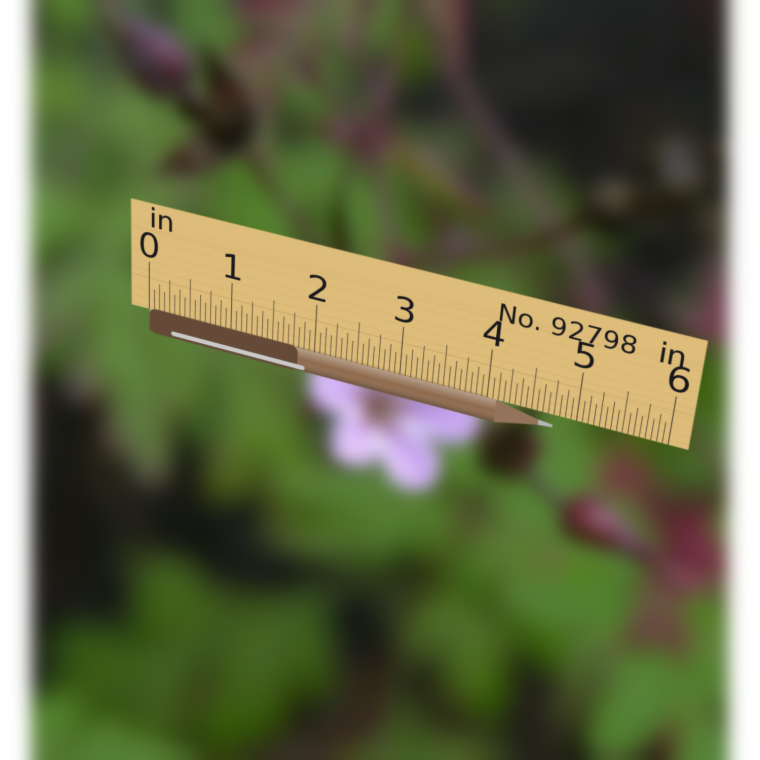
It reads 4.75 in
